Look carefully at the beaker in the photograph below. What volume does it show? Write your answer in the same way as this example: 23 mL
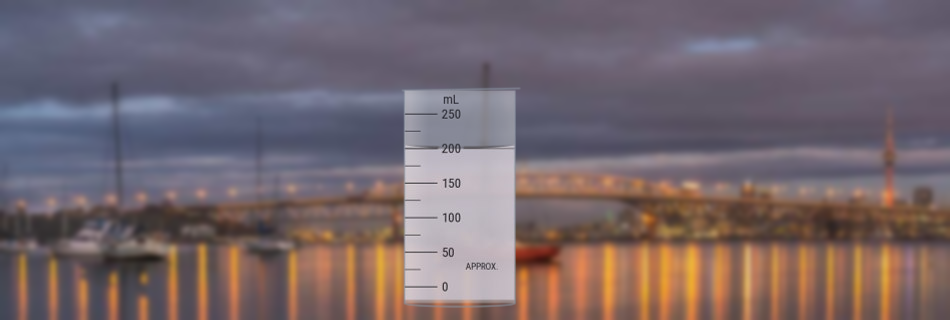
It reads 200 mL
